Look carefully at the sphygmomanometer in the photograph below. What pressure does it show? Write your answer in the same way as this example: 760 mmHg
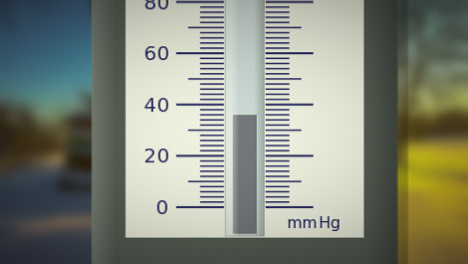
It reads 36 mmHg
